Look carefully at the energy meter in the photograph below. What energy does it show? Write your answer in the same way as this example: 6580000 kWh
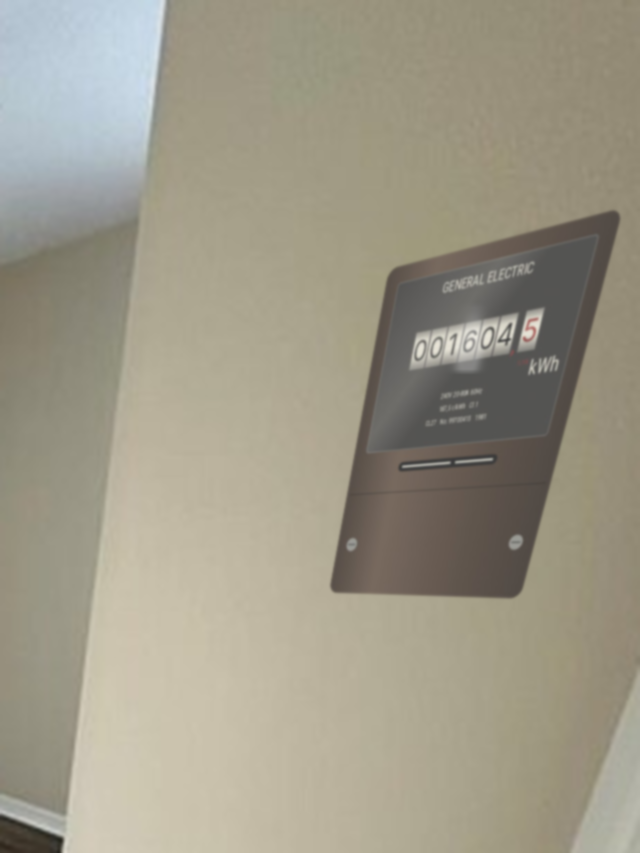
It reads 1604.5 kWh
